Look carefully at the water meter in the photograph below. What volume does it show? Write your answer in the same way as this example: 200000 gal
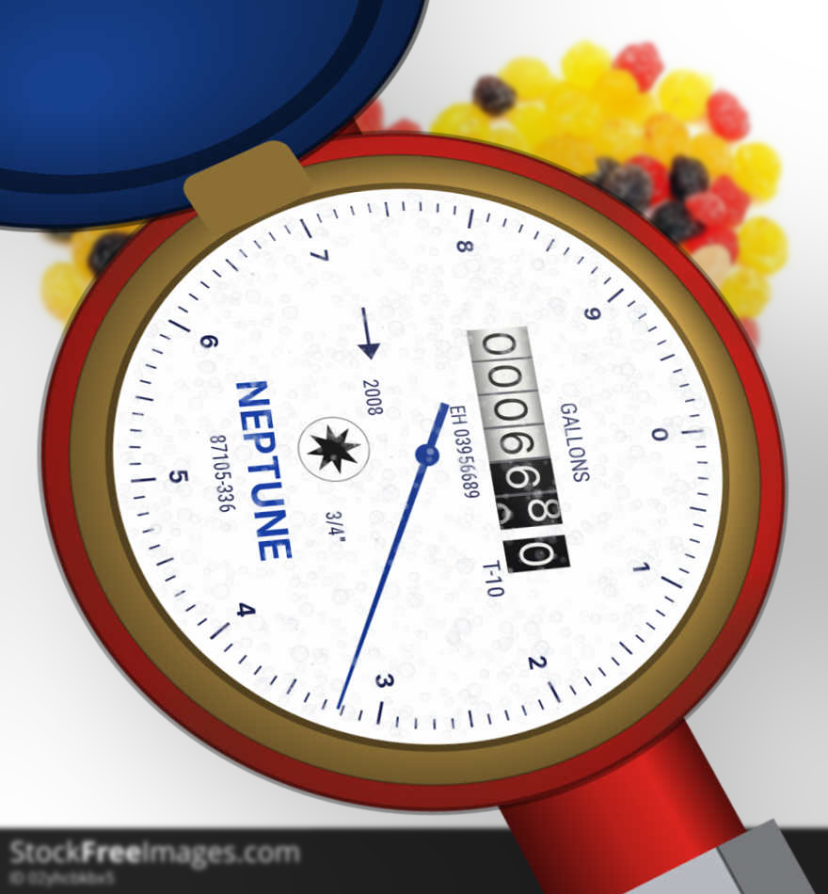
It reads 6683.2 gal
